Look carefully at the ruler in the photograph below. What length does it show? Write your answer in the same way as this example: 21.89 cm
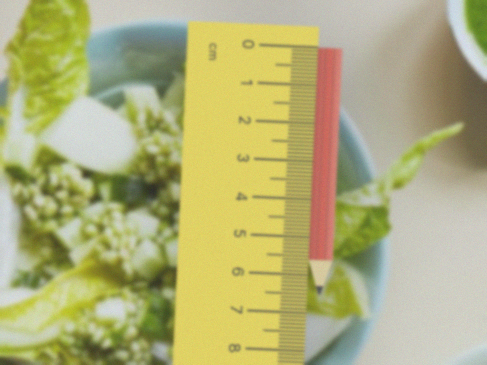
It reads 6.5 cm
